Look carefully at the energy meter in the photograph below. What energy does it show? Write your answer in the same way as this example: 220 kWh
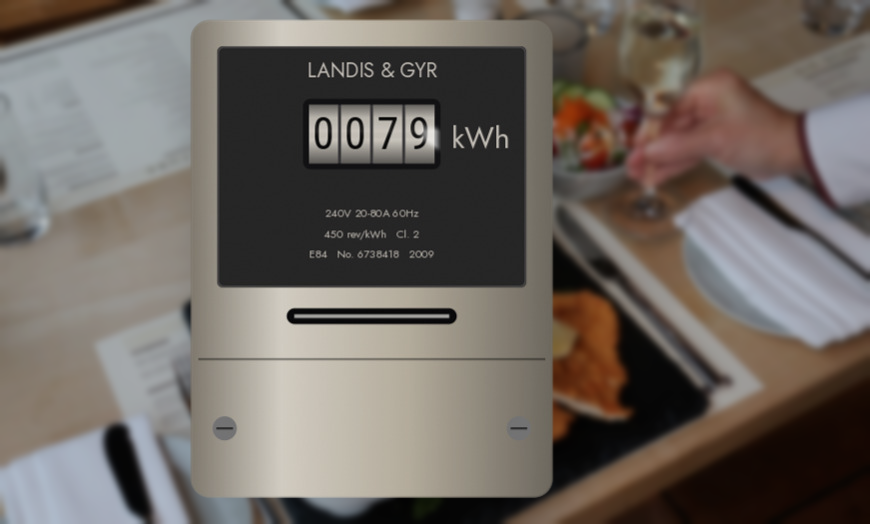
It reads 79 kWh
